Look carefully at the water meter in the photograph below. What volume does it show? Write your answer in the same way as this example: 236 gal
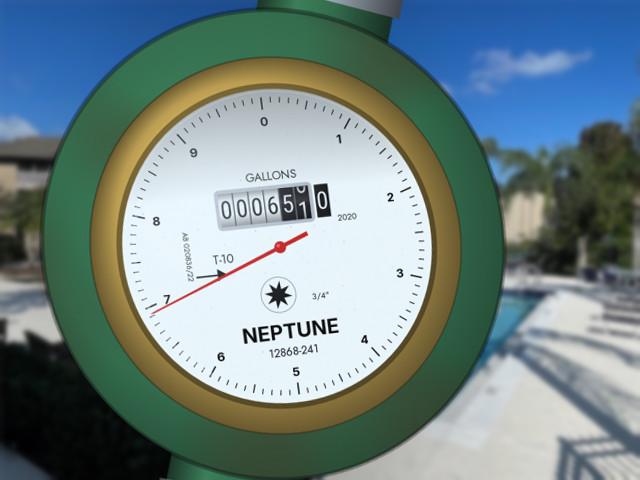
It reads 6506.9 gal
